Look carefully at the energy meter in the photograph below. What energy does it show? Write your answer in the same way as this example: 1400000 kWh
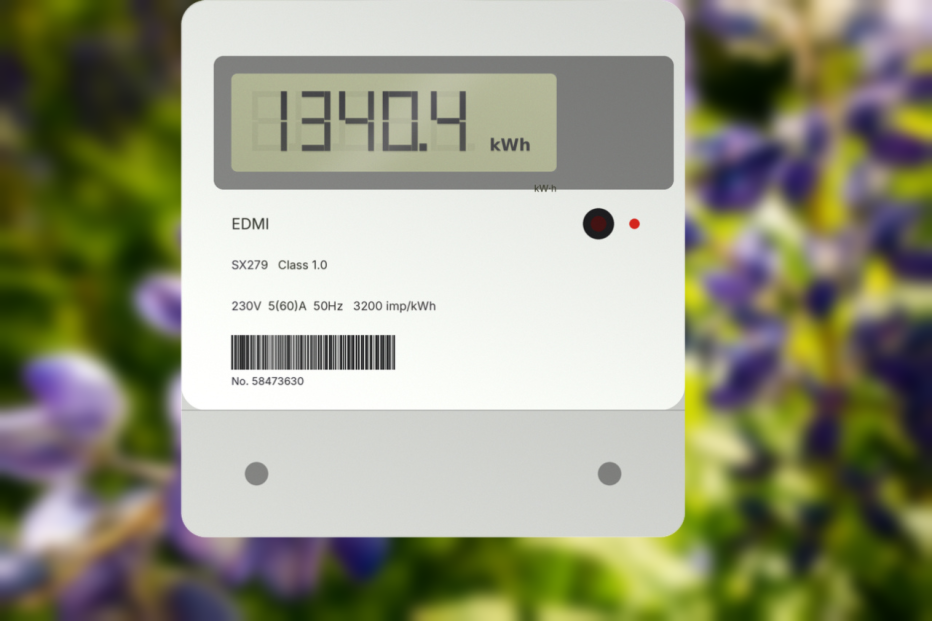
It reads 1340.4 kWh
